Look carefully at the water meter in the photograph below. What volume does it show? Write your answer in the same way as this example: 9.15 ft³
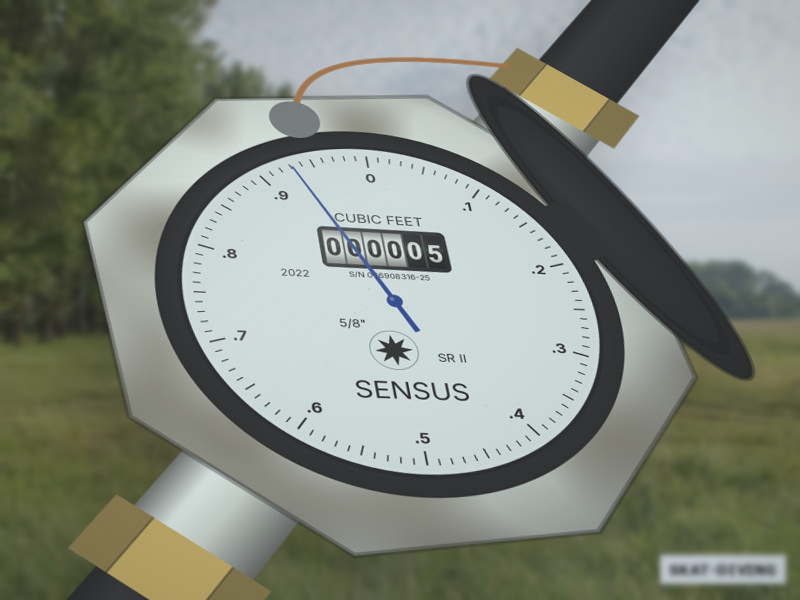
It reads 4.93 ft³
